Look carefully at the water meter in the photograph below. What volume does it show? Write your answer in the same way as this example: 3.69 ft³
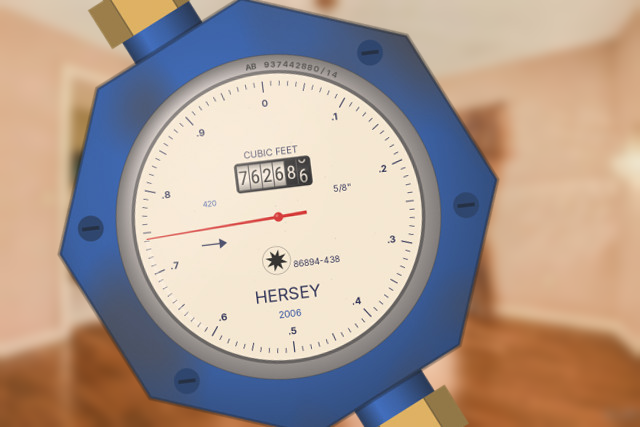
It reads 762685.74 ft³
